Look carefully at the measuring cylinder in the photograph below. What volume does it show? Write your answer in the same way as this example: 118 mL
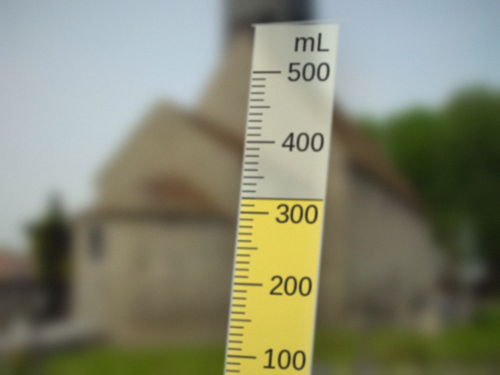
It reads 320 mL
